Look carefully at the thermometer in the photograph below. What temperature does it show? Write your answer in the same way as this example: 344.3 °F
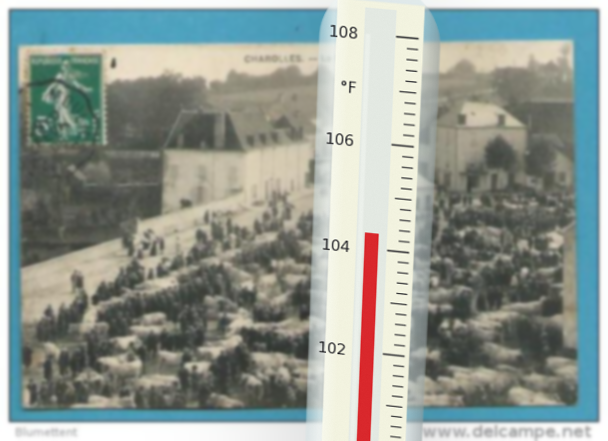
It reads 104.3 °F
